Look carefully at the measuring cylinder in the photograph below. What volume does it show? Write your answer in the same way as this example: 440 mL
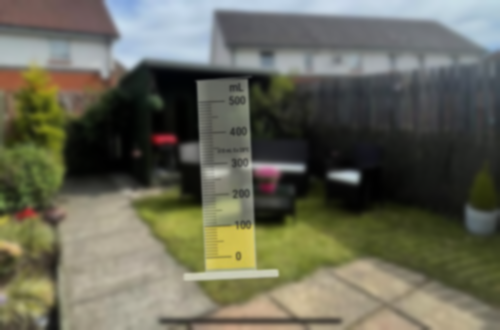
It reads 100 mL
